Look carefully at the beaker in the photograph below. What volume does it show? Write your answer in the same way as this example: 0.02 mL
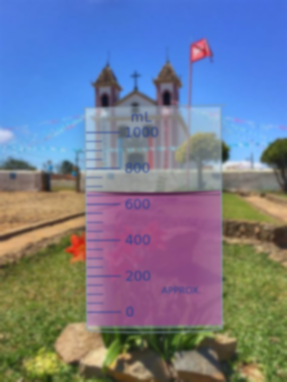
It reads 650 mL
